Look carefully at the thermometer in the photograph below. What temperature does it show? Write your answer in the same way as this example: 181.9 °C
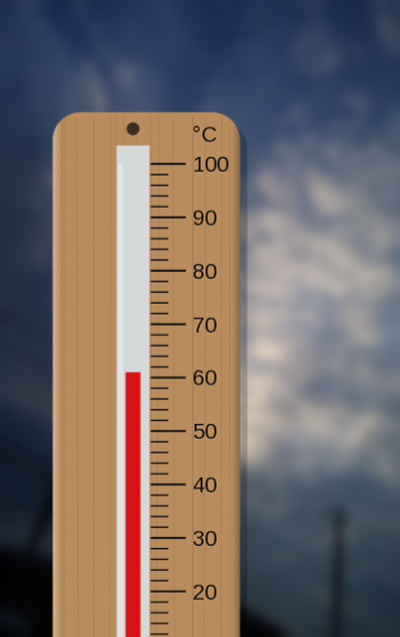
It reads 61 °C
